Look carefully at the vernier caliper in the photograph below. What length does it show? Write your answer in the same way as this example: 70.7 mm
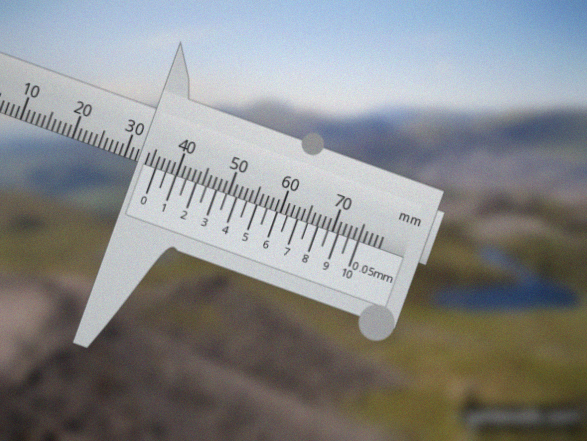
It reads 36.0 mm
